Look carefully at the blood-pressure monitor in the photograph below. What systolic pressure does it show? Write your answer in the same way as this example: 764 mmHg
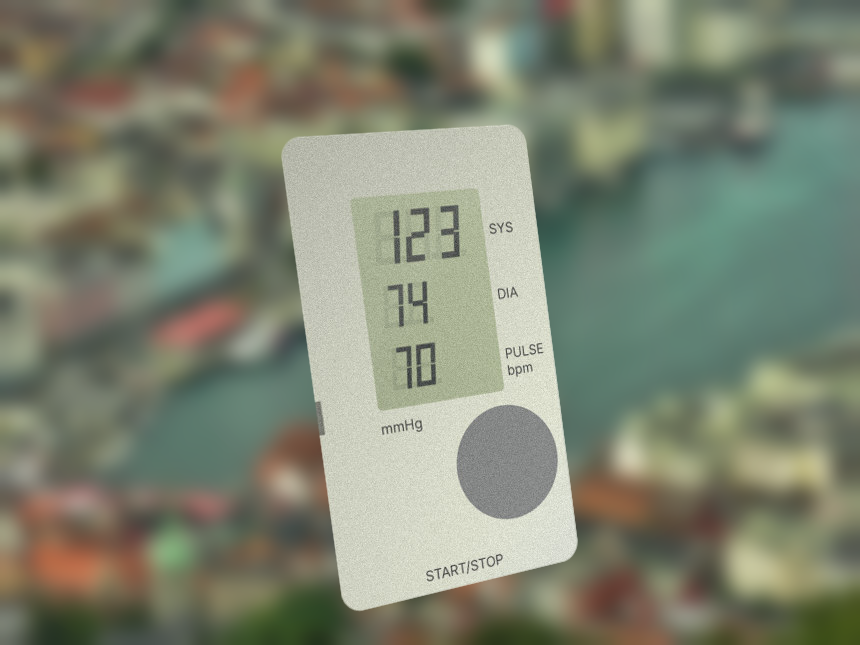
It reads 123 mmHg
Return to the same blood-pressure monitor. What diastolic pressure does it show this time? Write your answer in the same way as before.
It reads 74 mmHg
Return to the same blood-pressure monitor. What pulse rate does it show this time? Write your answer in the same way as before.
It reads 70 bpm
